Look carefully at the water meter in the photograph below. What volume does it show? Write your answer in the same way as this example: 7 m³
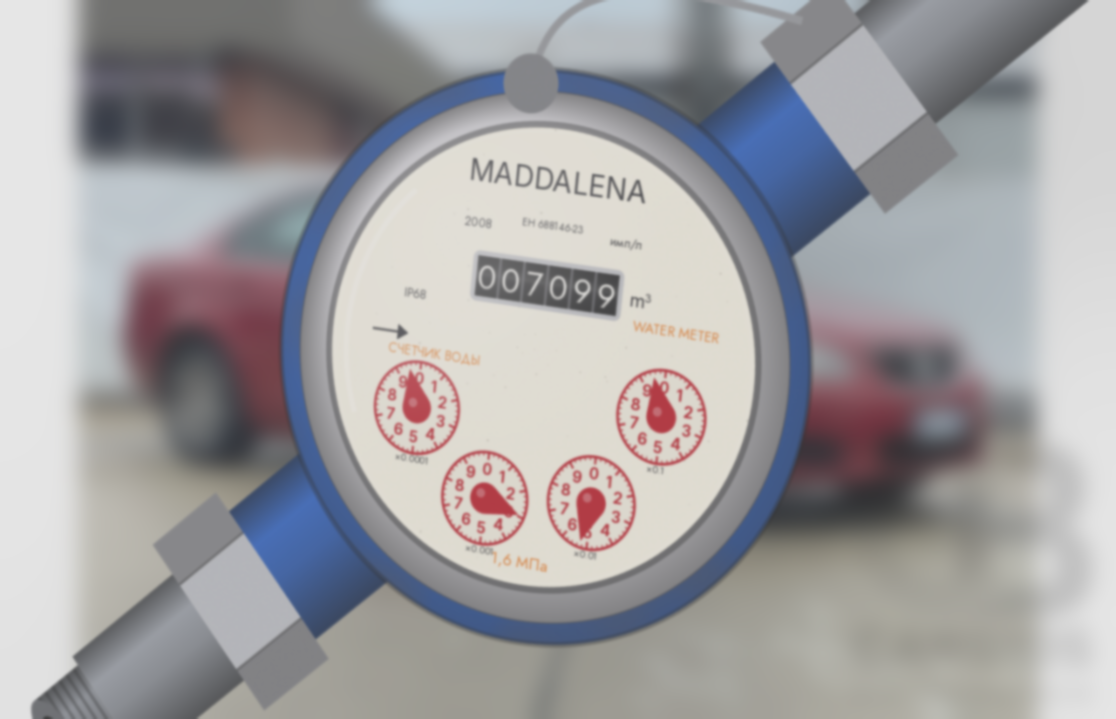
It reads 7098.9529 m³
